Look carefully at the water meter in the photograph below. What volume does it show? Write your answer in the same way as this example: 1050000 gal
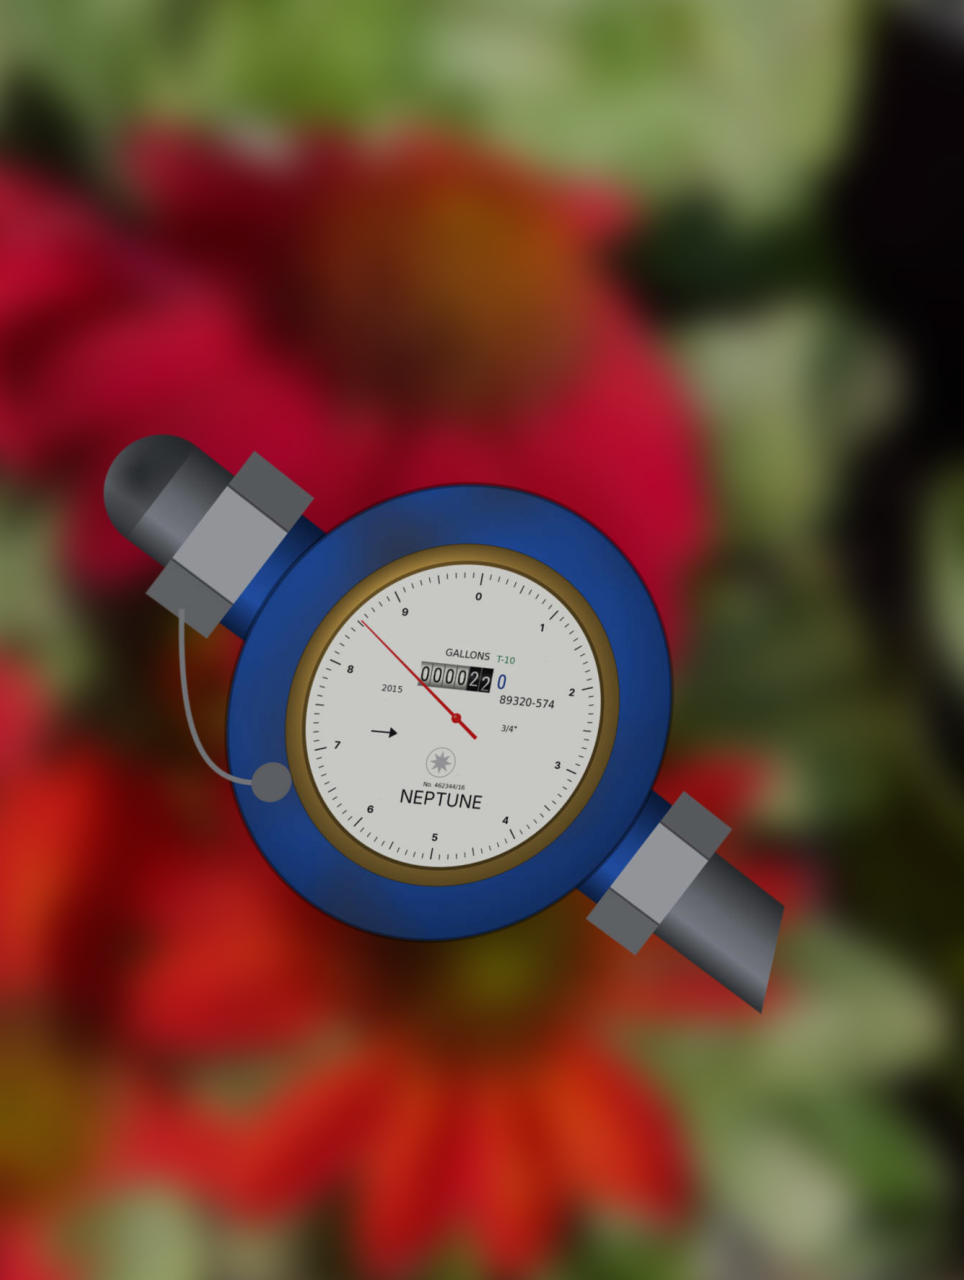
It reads 218.5 gal
